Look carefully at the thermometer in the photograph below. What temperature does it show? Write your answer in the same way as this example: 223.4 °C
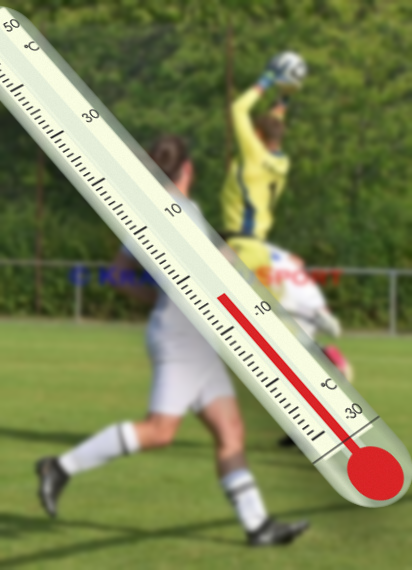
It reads -5 °C
